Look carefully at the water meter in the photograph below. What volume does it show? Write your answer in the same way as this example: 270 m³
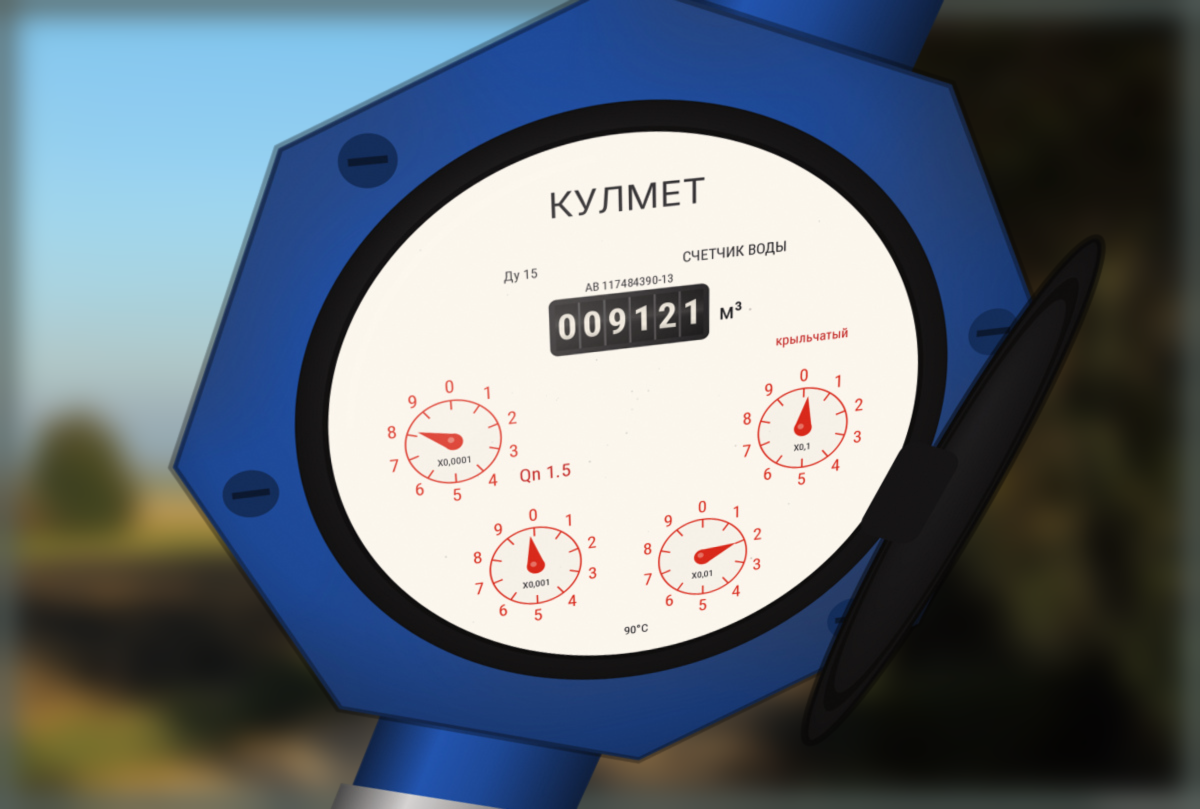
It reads 9121.0198 m³
